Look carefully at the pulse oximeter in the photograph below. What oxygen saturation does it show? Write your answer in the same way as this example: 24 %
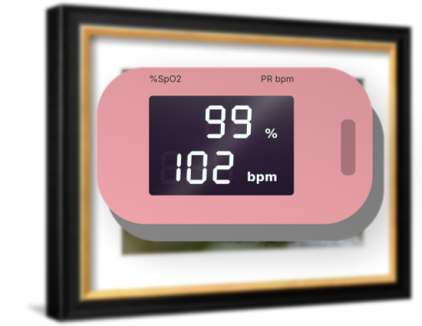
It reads 99 %
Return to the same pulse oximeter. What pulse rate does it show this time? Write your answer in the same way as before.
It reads 102 bpm
